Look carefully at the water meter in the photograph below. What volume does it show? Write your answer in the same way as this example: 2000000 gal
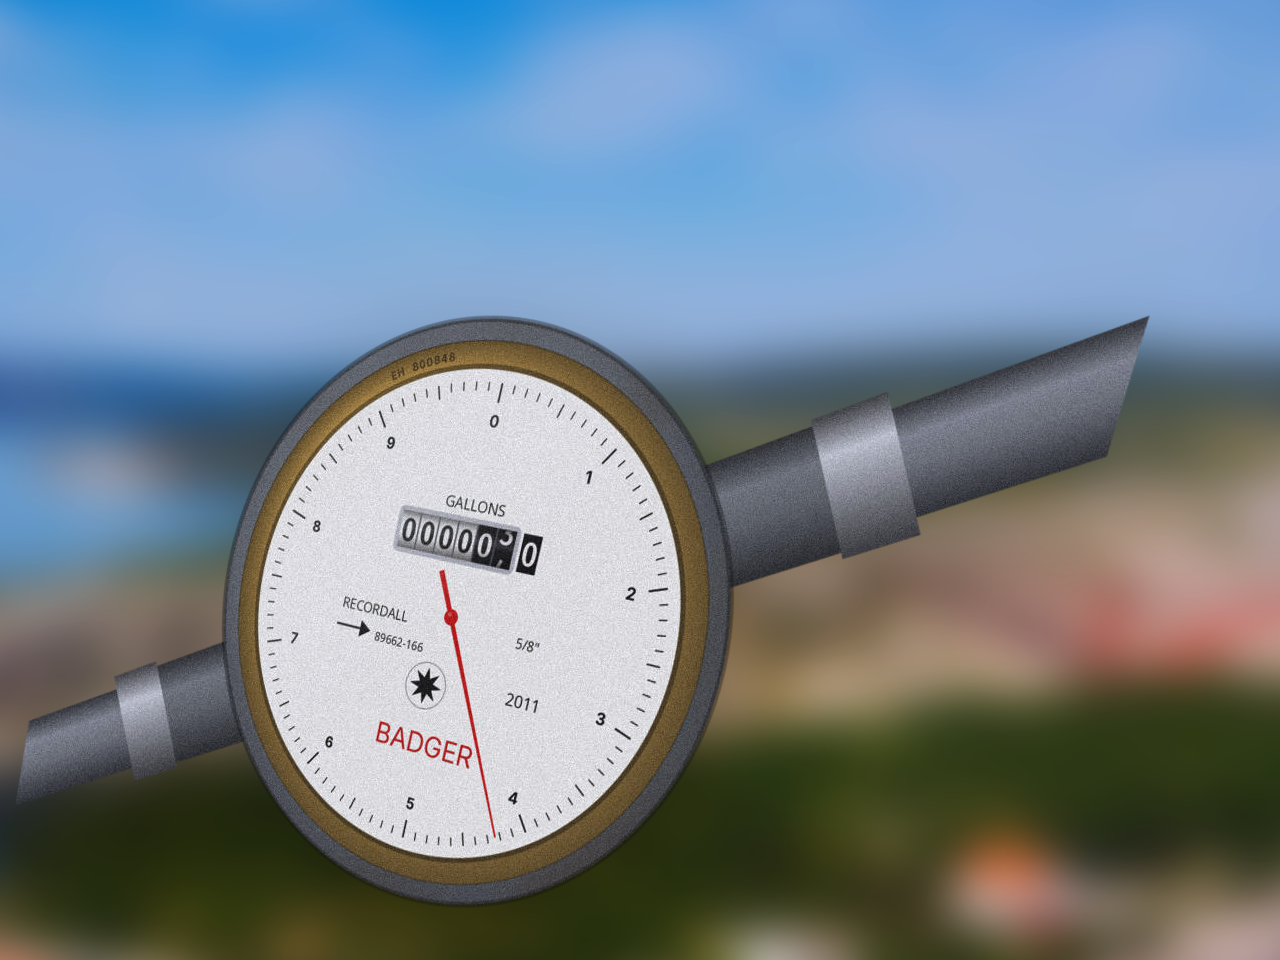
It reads 34.2 gal
